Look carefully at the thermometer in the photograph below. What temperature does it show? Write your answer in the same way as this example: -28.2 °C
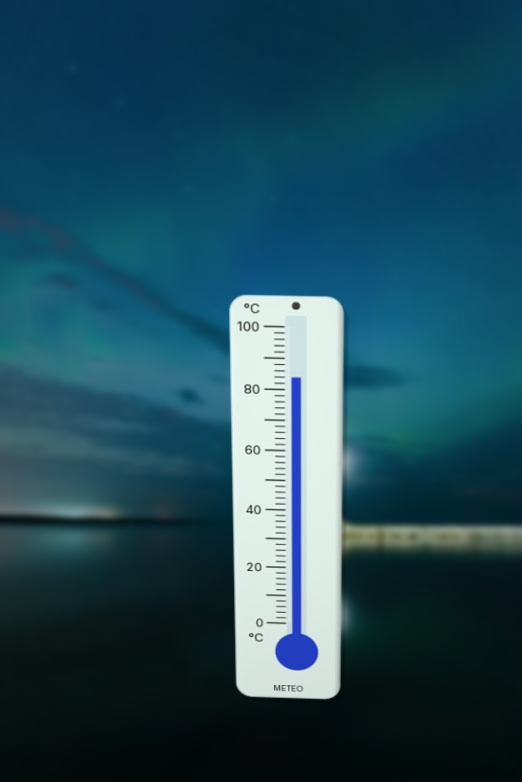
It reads 84 °C
